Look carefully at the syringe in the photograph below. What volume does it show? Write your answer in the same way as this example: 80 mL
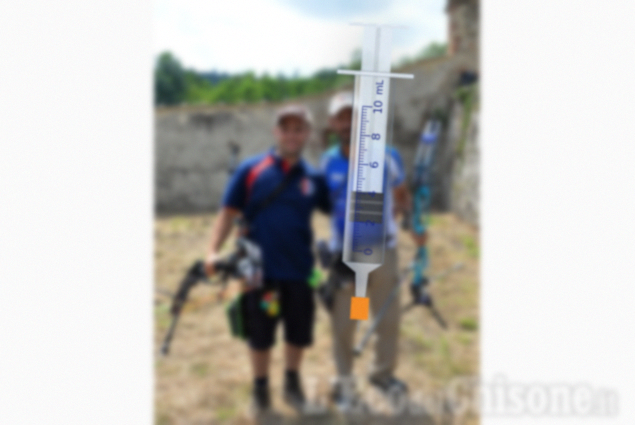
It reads 2 mL
